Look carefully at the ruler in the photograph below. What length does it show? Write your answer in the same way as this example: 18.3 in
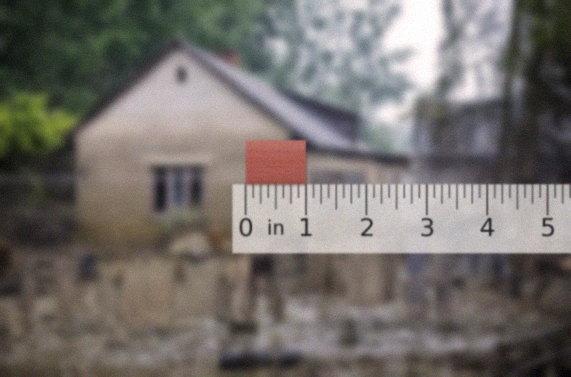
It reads 1 in
